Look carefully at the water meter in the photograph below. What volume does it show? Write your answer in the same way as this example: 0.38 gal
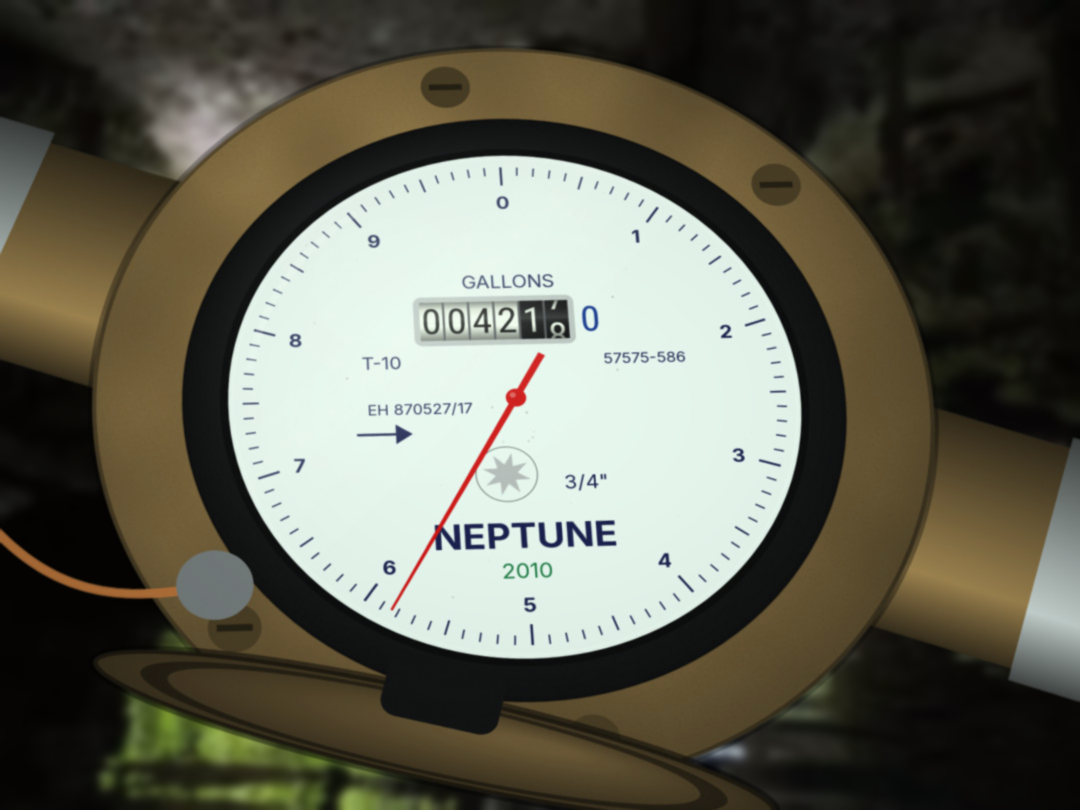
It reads 42175.8 gal
